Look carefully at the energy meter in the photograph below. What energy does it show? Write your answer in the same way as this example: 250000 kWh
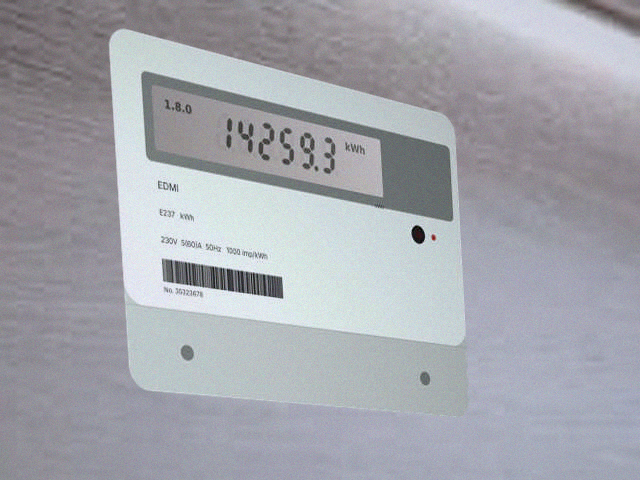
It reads 14259.3 kWh
